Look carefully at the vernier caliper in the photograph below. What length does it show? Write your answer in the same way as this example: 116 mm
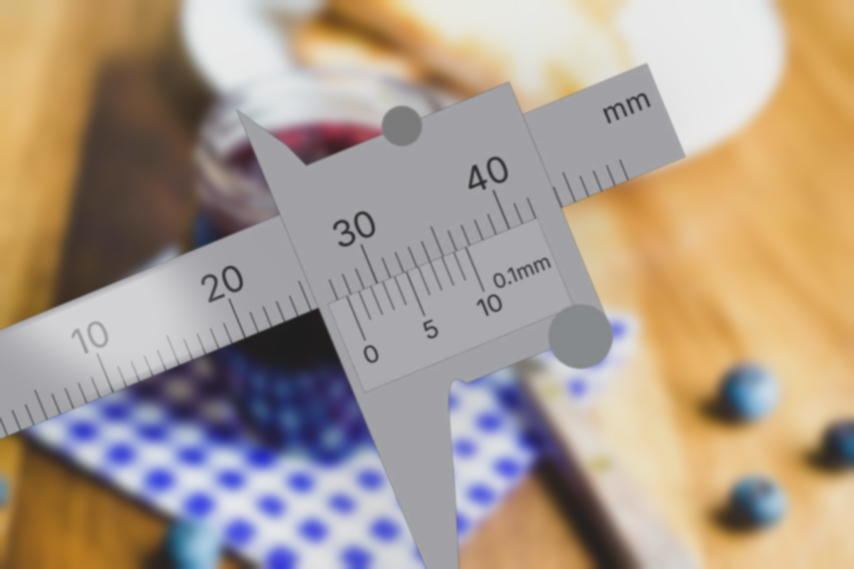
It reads 27.7 mm
